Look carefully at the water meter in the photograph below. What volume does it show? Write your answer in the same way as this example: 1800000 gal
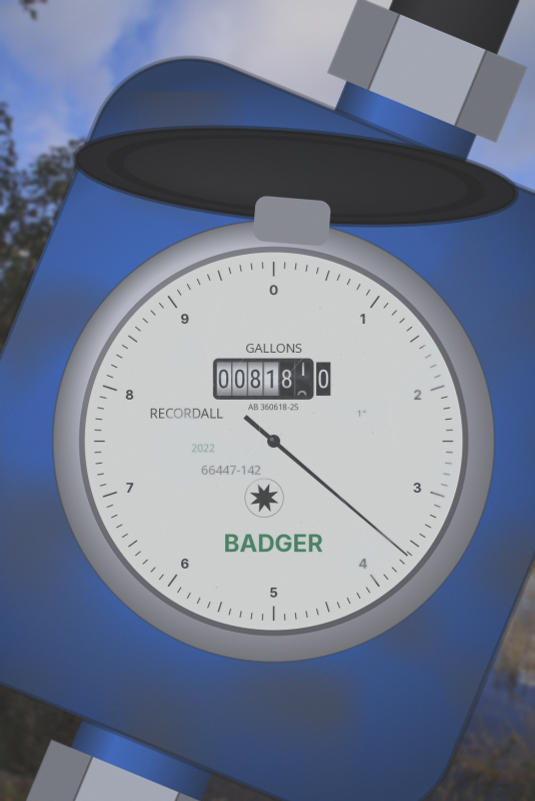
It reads 81813.6 gal
